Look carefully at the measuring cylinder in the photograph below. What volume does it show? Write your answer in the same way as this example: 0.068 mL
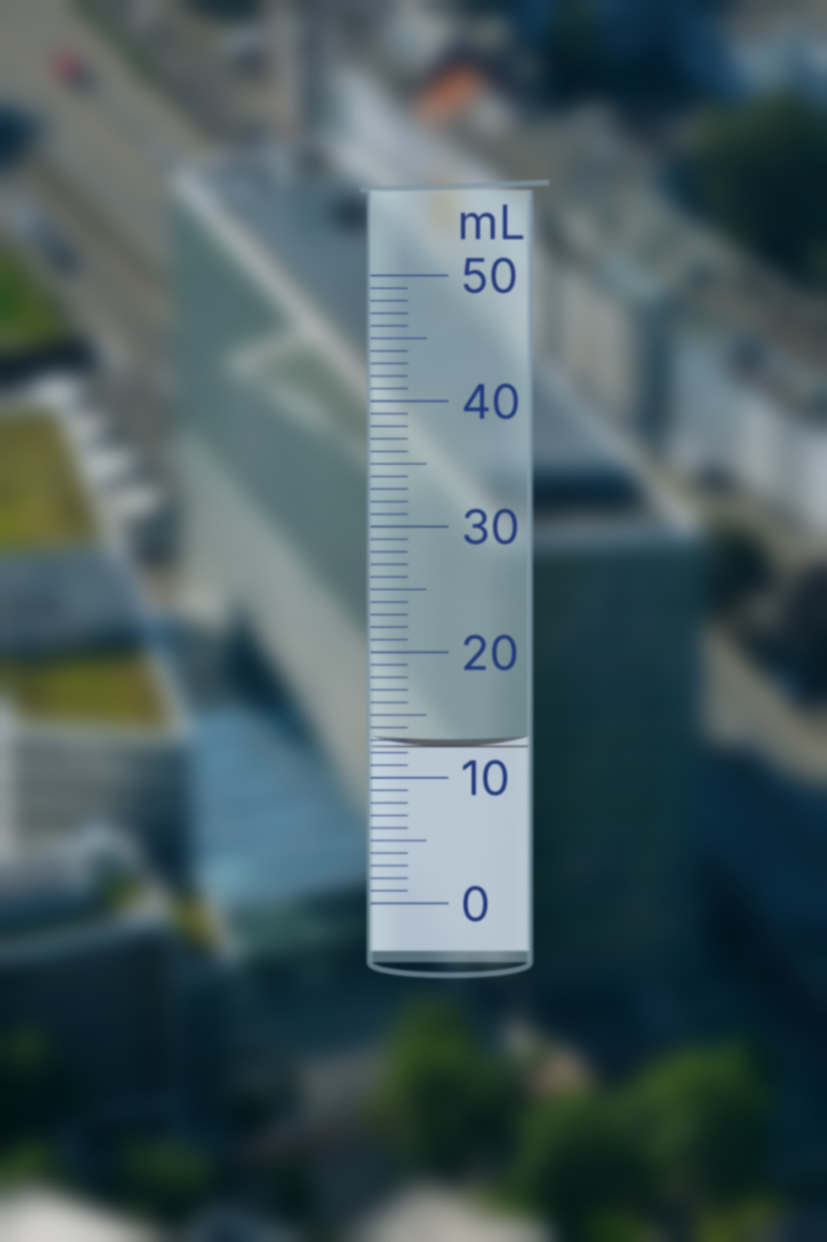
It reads 12.5 mL
